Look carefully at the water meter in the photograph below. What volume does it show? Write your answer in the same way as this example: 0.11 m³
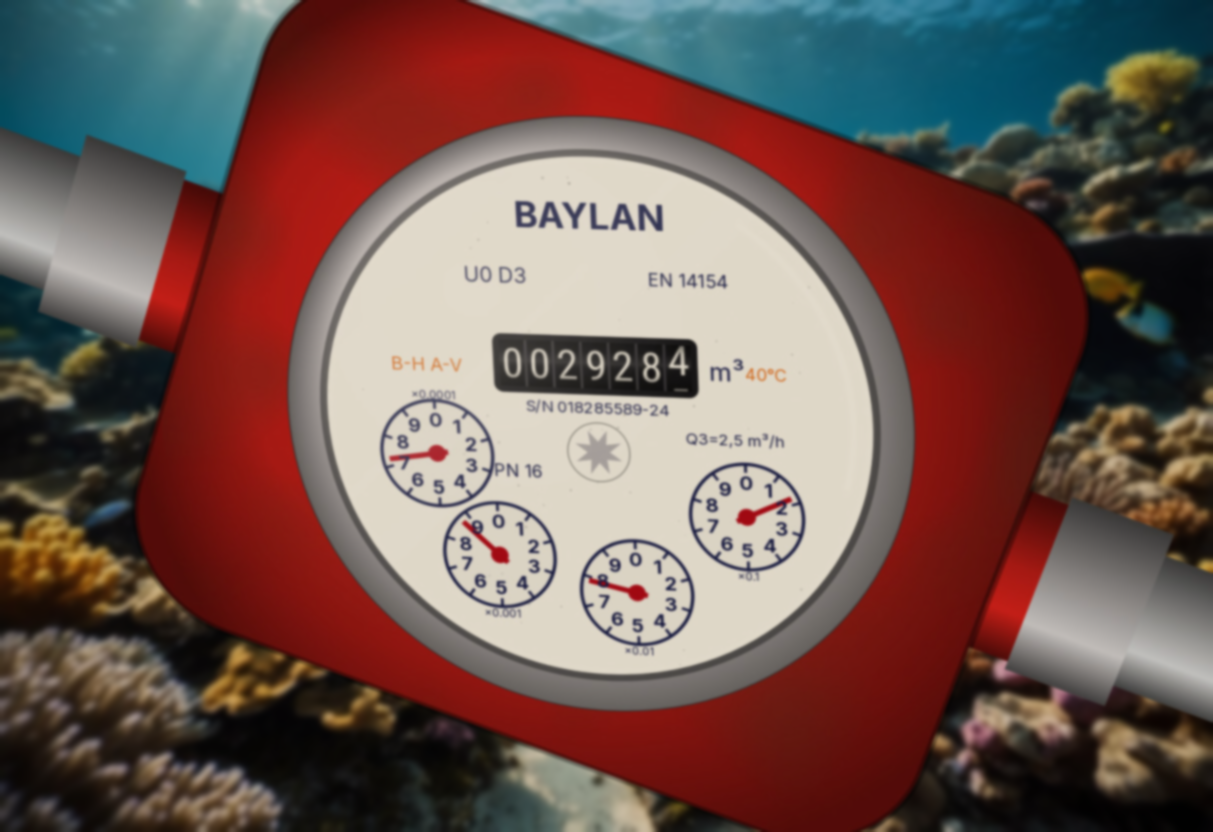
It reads 29284.1787 m³
